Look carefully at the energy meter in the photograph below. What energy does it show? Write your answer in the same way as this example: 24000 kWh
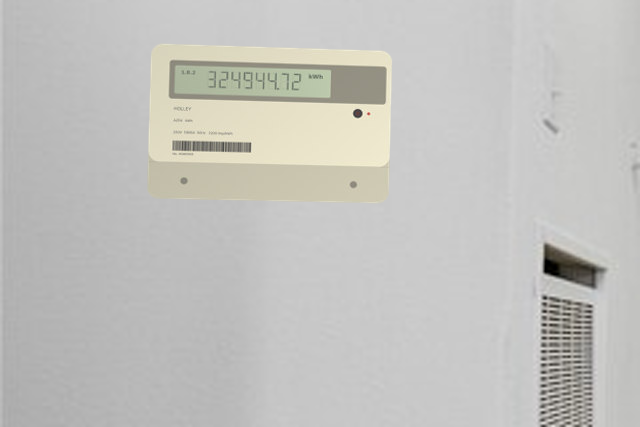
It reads 324944.72 kWh
